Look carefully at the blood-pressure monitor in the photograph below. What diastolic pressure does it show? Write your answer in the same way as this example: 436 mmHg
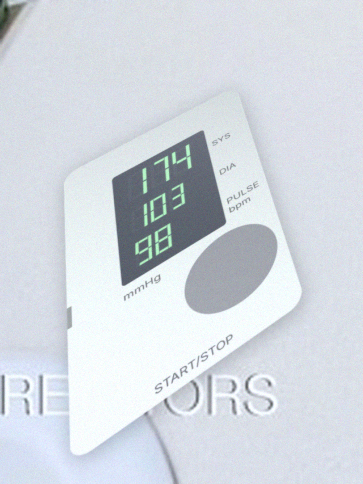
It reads 103 mmHg
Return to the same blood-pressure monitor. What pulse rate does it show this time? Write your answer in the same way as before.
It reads 98 bpm
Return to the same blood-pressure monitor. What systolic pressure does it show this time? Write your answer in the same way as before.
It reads 174 mmHg
